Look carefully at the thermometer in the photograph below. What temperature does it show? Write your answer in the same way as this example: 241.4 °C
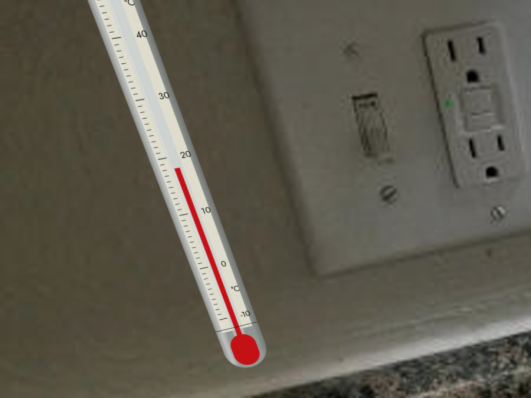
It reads 18 °C
